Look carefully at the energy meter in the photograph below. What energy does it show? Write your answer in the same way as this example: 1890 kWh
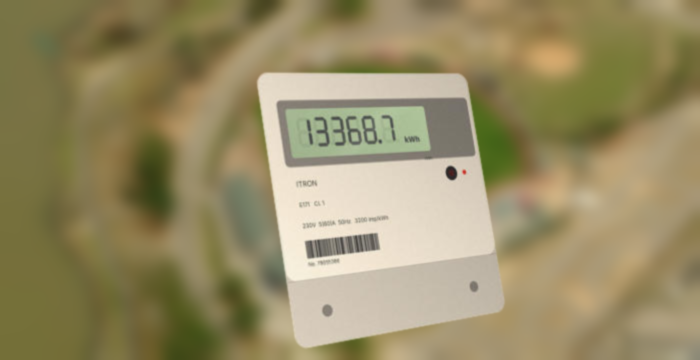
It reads 13368.7 kWh
